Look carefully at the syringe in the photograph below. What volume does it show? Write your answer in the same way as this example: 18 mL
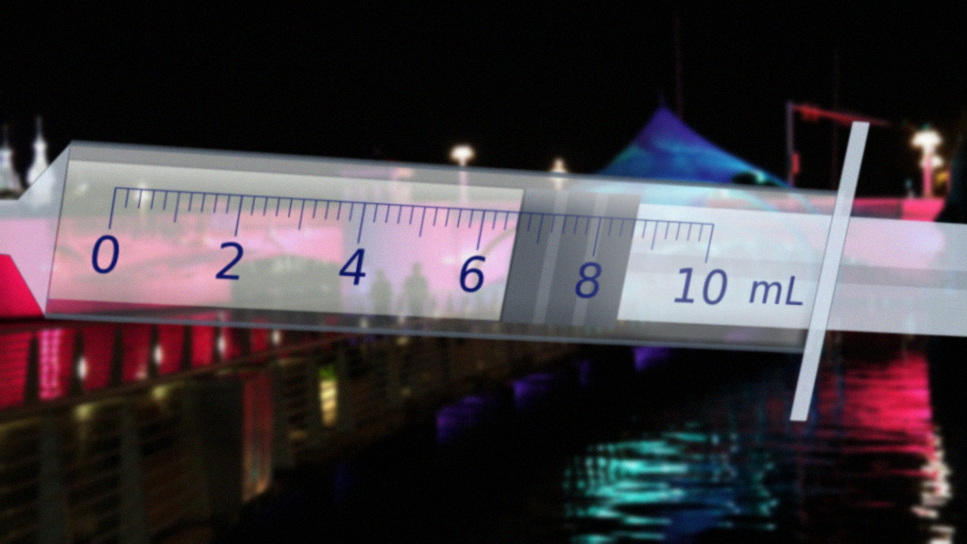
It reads 6.6 mL
